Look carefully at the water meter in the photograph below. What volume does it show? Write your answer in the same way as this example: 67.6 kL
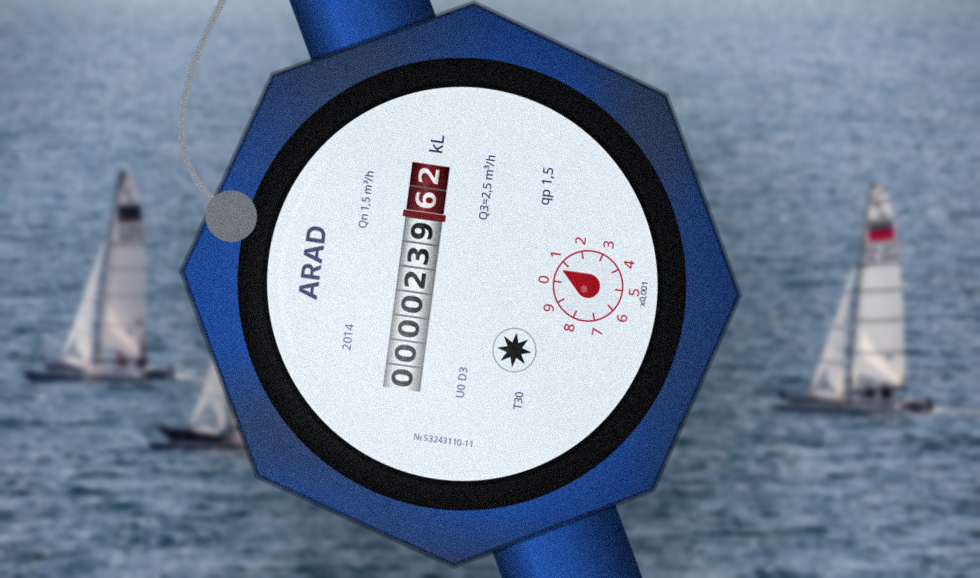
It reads 239.620 kL
